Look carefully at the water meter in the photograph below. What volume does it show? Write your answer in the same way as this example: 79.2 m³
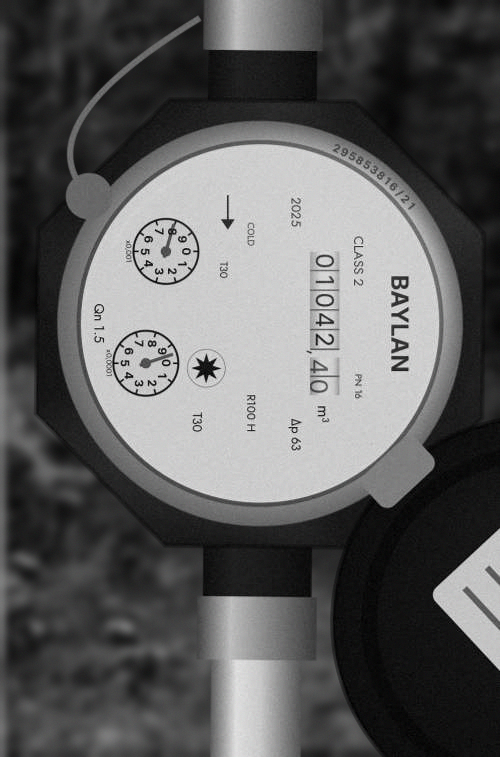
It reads 1042.3979 m³
